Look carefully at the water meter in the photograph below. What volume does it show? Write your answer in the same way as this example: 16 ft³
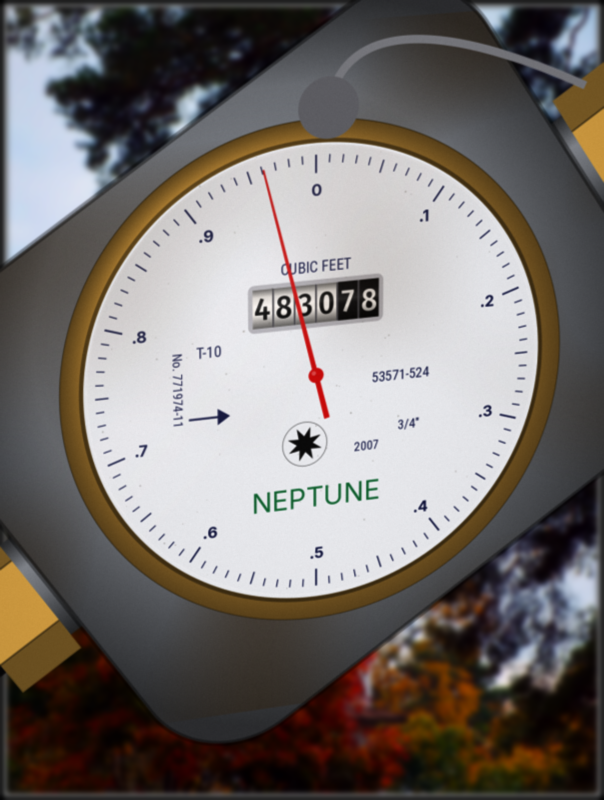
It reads 483077.96 ft³
